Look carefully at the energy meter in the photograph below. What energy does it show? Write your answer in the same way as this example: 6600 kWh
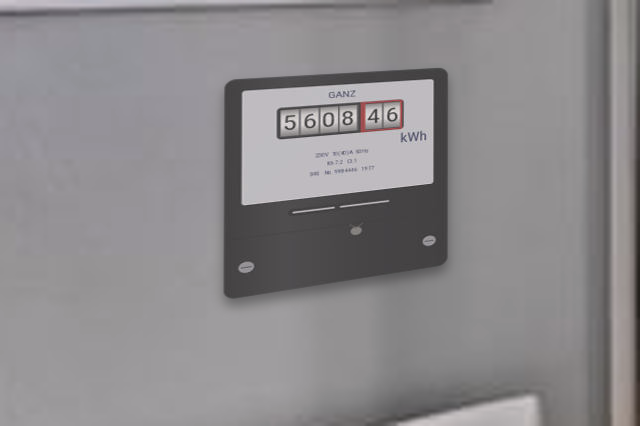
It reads 5608.46 kWh
